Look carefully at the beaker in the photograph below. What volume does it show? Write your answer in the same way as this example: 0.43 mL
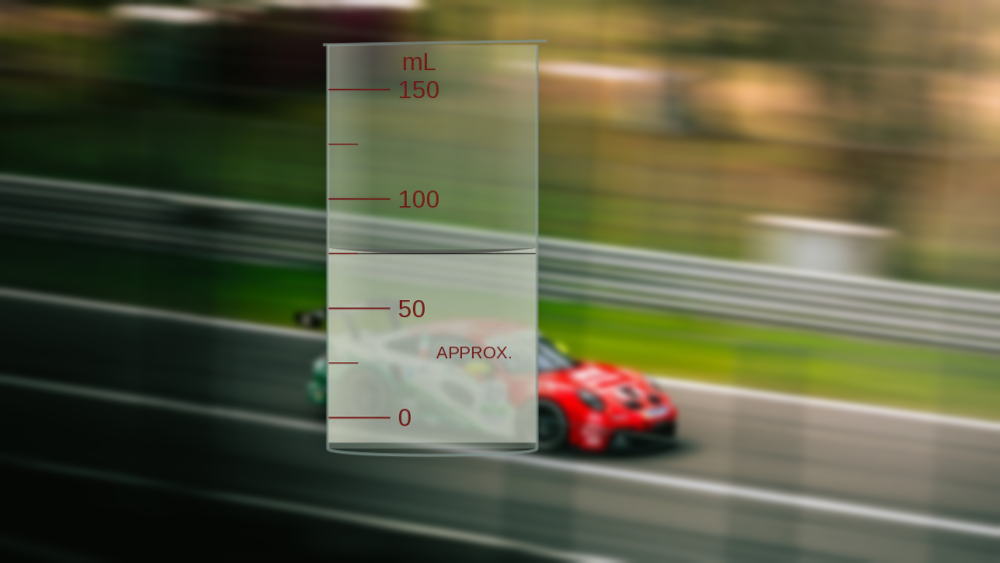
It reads 75 mL
